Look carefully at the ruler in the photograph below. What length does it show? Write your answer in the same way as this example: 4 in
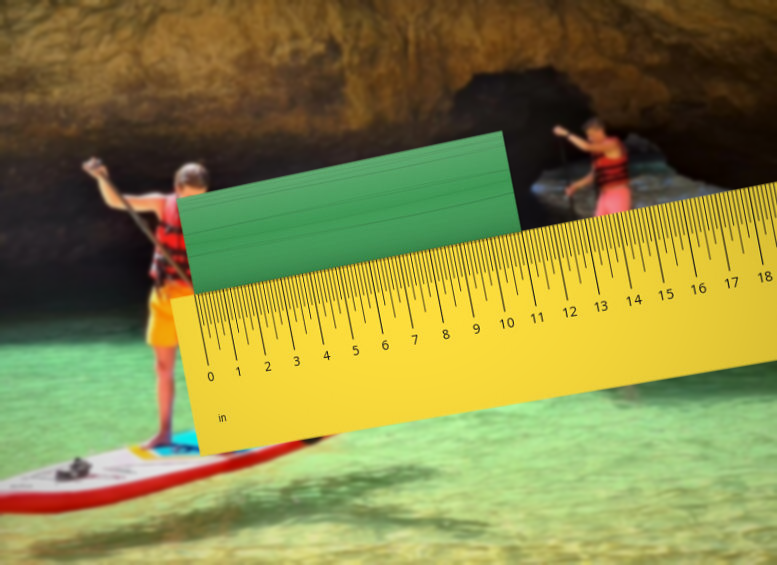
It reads 11 in
